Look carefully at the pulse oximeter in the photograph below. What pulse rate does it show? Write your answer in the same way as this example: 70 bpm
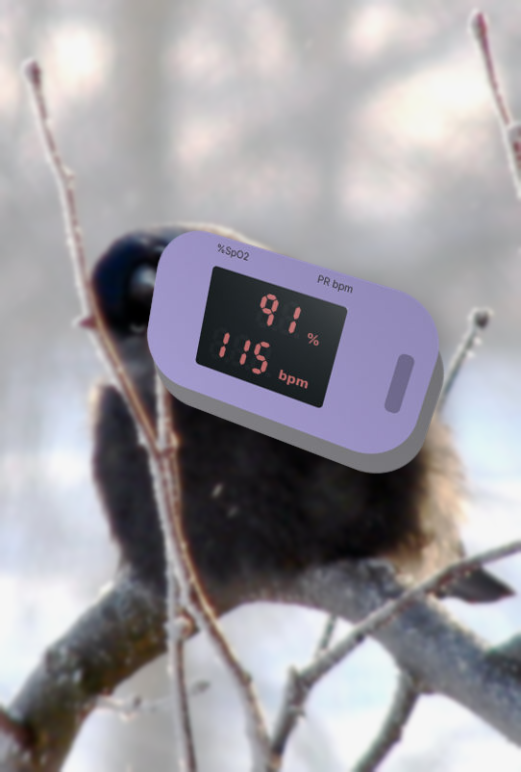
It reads 115 bpm
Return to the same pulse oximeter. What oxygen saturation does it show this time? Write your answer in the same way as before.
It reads 91 %
